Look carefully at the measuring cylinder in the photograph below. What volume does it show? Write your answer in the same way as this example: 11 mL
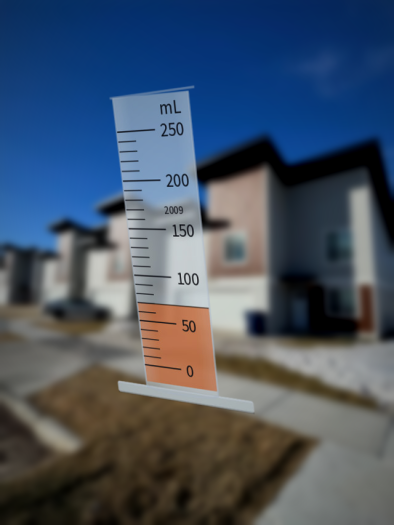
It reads 70 mL
